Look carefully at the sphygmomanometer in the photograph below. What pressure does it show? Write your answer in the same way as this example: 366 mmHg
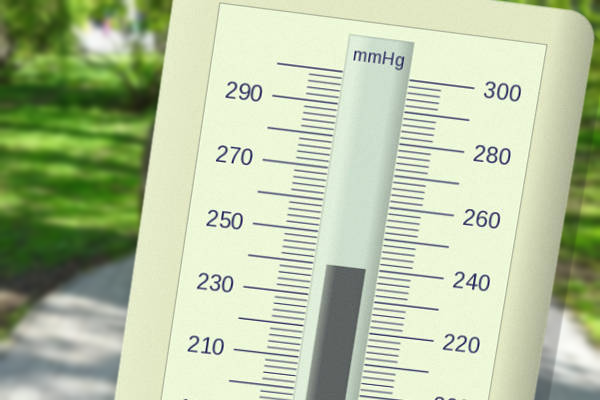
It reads 240 mmHg
